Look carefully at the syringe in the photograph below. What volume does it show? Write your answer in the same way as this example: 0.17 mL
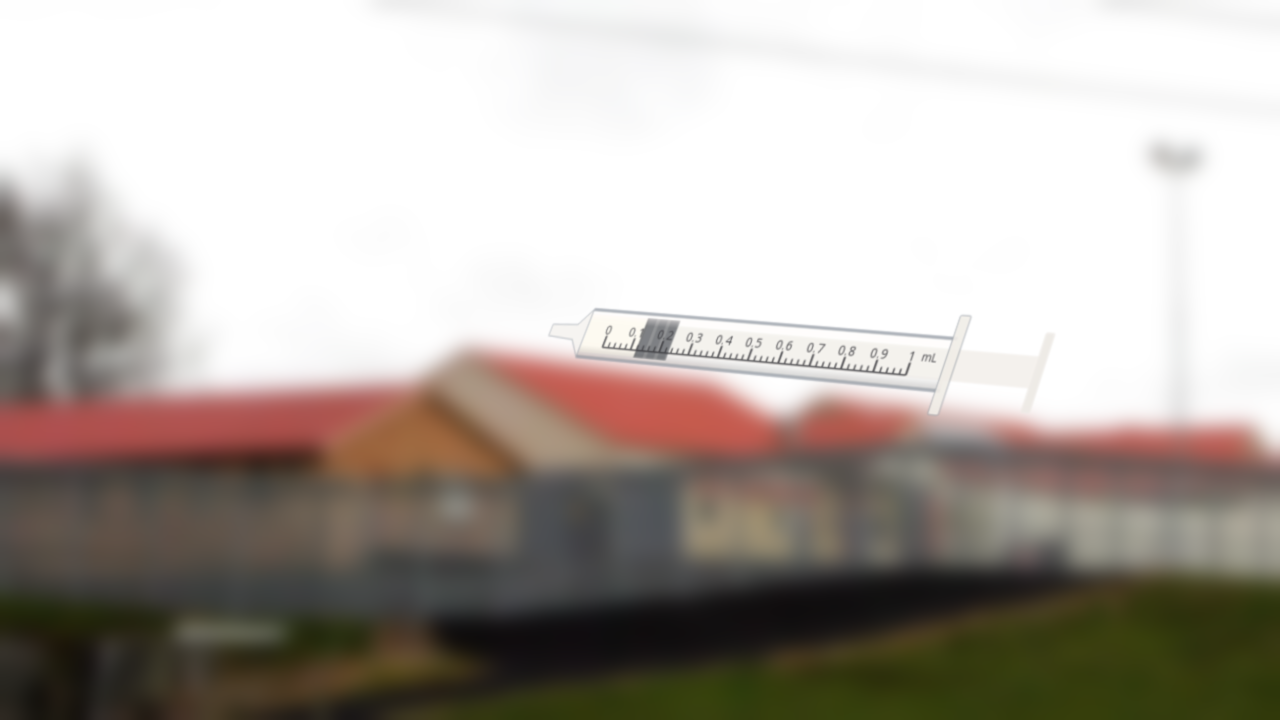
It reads 0.12 mL
